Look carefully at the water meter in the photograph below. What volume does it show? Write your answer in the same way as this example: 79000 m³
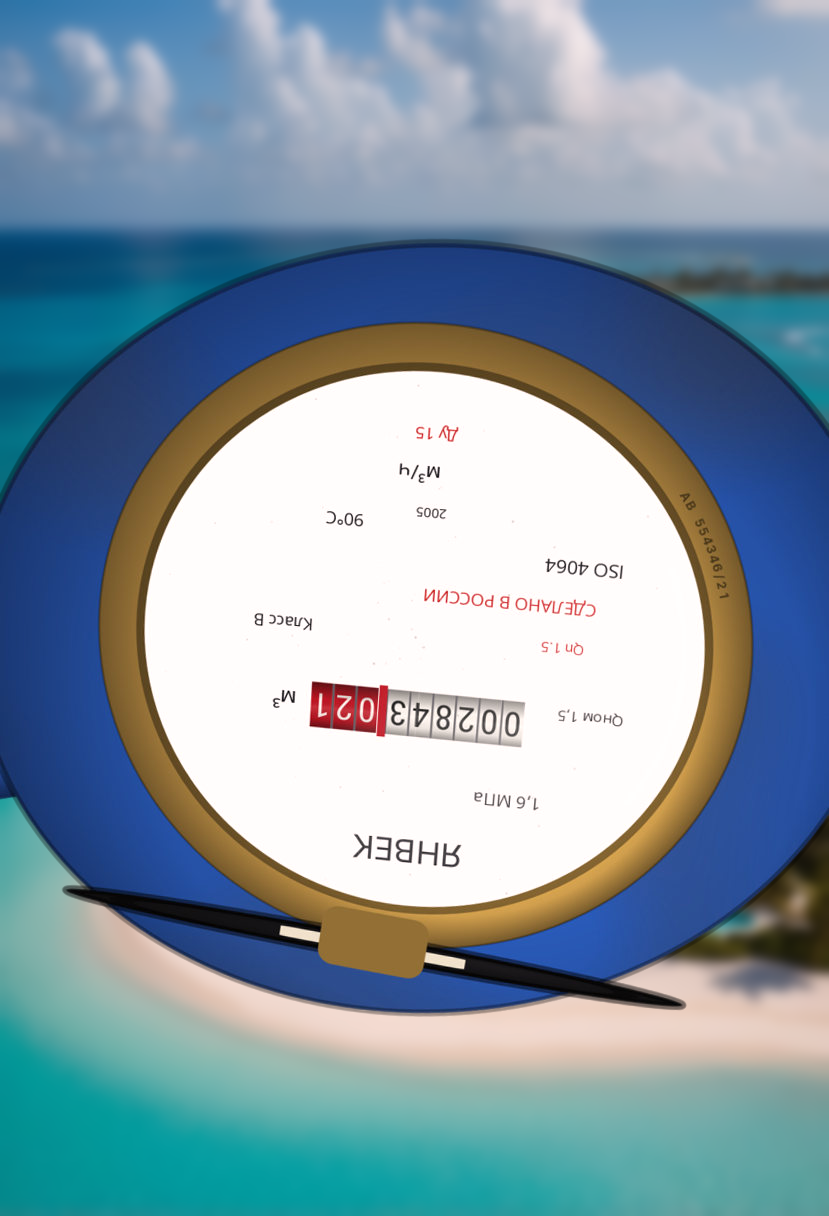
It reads 2843.021 m³
